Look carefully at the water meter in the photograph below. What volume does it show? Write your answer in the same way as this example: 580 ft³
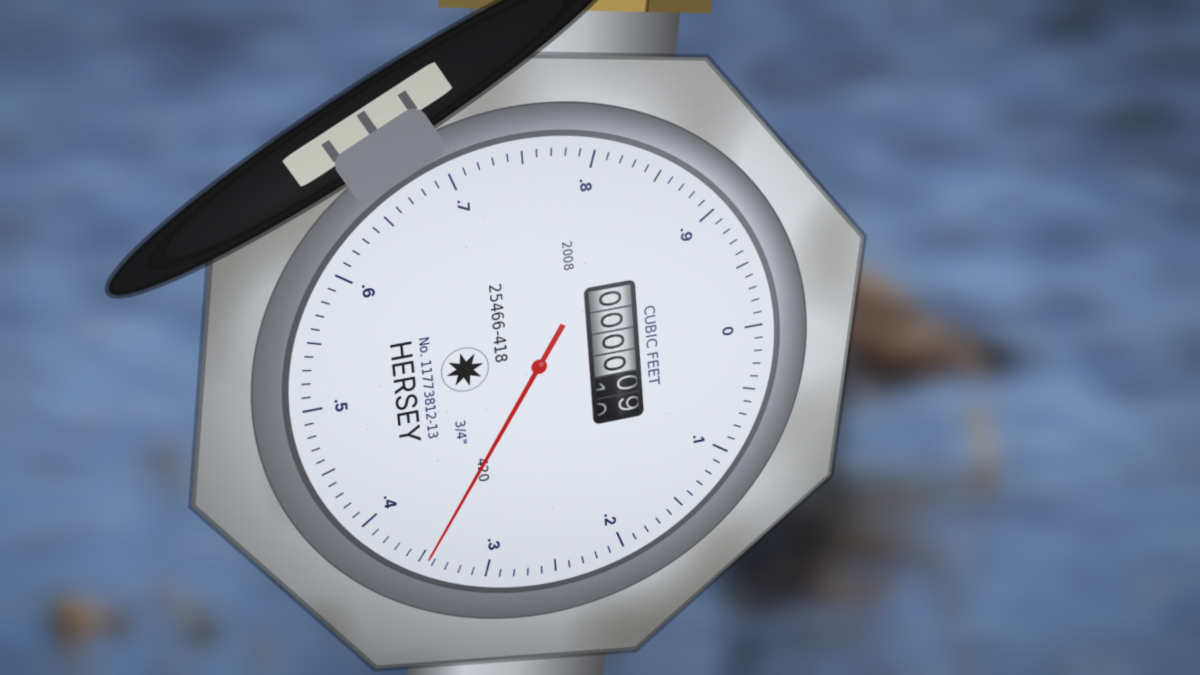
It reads 9.34 ft³
